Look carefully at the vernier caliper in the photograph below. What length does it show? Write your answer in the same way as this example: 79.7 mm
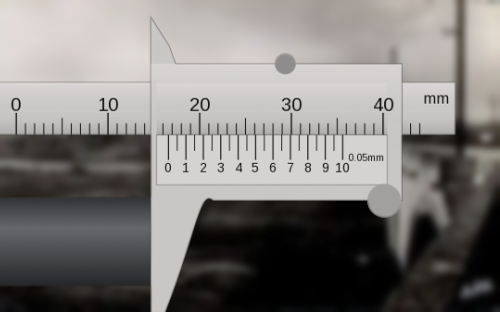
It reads 16.6 mm
